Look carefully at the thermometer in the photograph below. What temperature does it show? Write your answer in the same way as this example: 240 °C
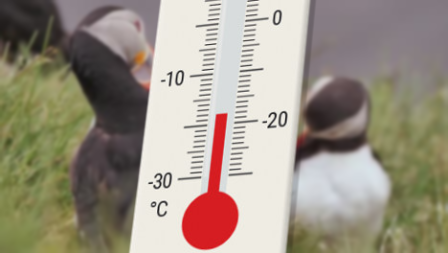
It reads -18 °C
